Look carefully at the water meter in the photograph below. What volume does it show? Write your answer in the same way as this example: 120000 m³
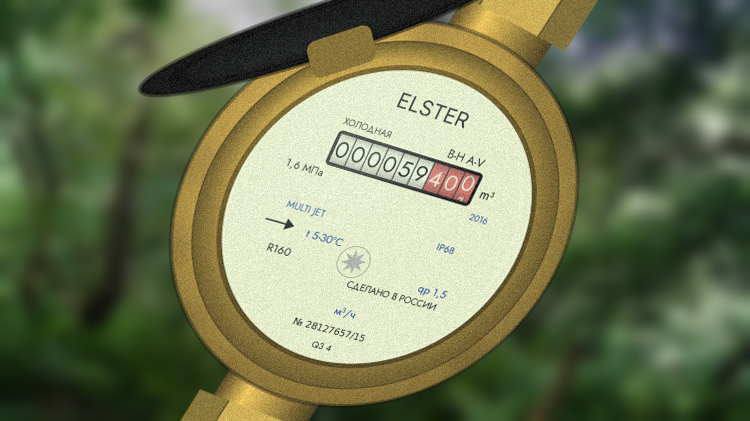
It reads 59.400 m³
